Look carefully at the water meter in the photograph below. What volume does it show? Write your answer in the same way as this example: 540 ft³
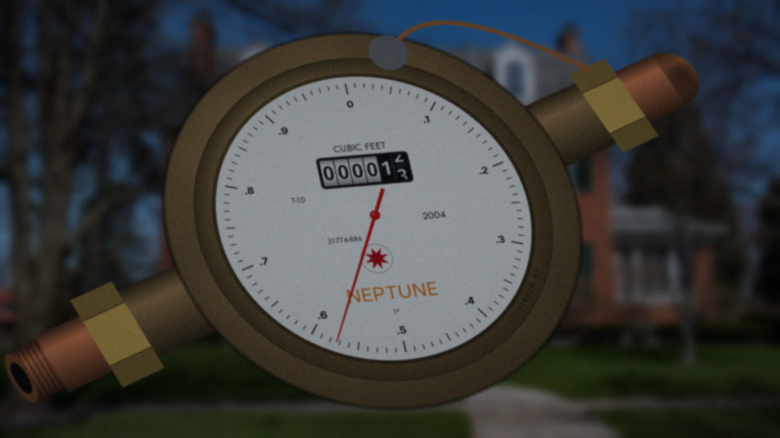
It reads 12.57 ft³
